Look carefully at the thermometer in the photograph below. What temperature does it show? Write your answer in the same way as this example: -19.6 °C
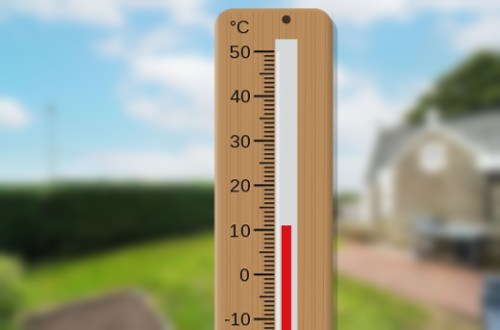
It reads 11 °C
